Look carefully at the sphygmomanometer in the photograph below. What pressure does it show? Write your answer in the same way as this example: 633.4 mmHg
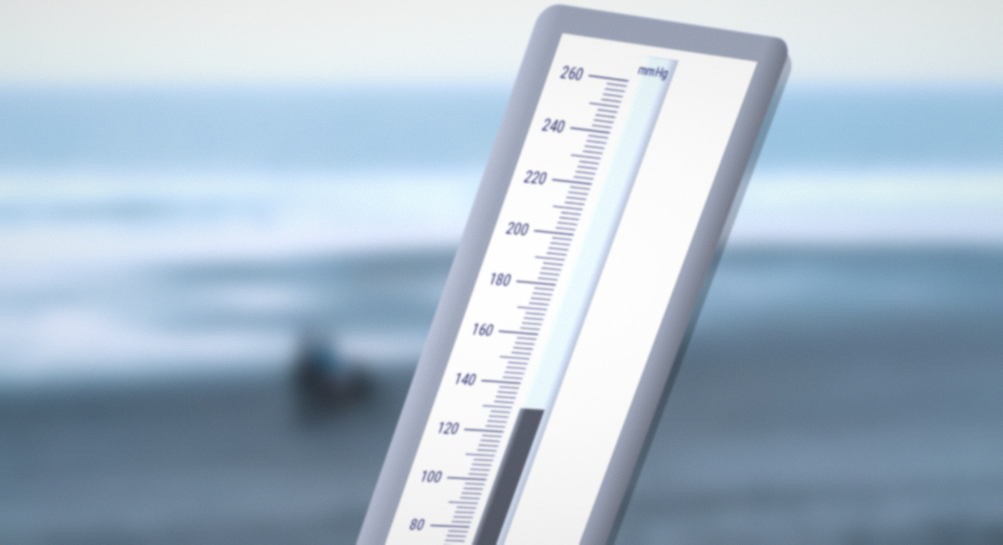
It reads 130 mmHg
